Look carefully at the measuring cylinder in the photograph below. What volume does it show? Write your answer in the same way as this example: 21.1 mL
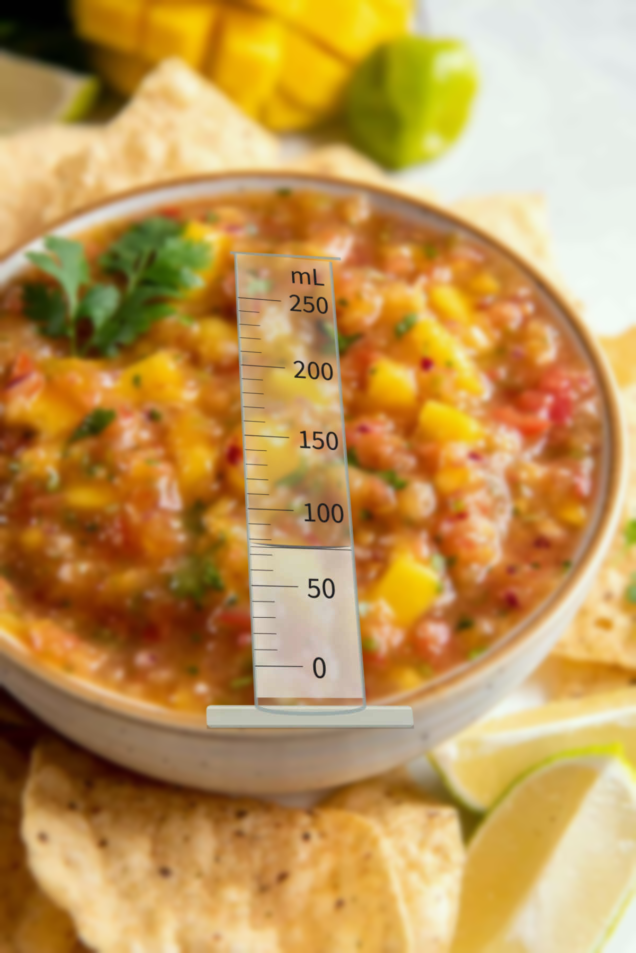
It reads 75 mL
